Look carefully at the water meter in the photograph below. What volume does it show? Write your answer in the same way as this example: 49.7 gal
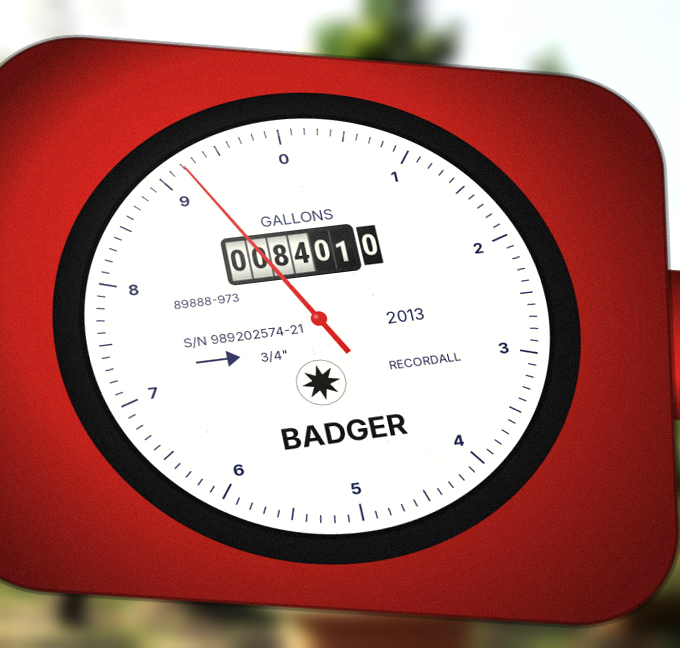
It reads 84009.2 gal
